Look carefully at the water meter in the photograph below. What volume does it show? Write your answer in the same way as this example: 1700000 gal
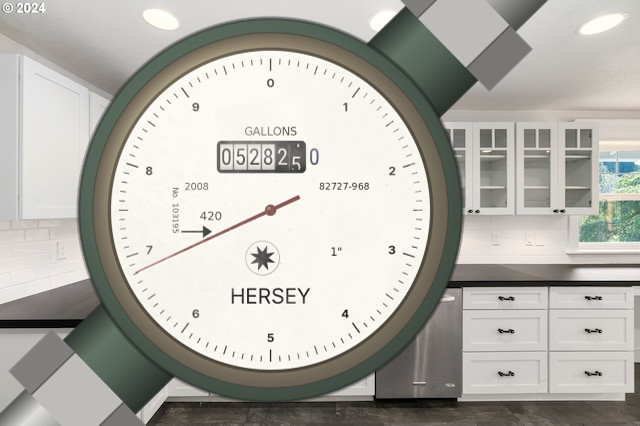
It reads 528246.8 gal
